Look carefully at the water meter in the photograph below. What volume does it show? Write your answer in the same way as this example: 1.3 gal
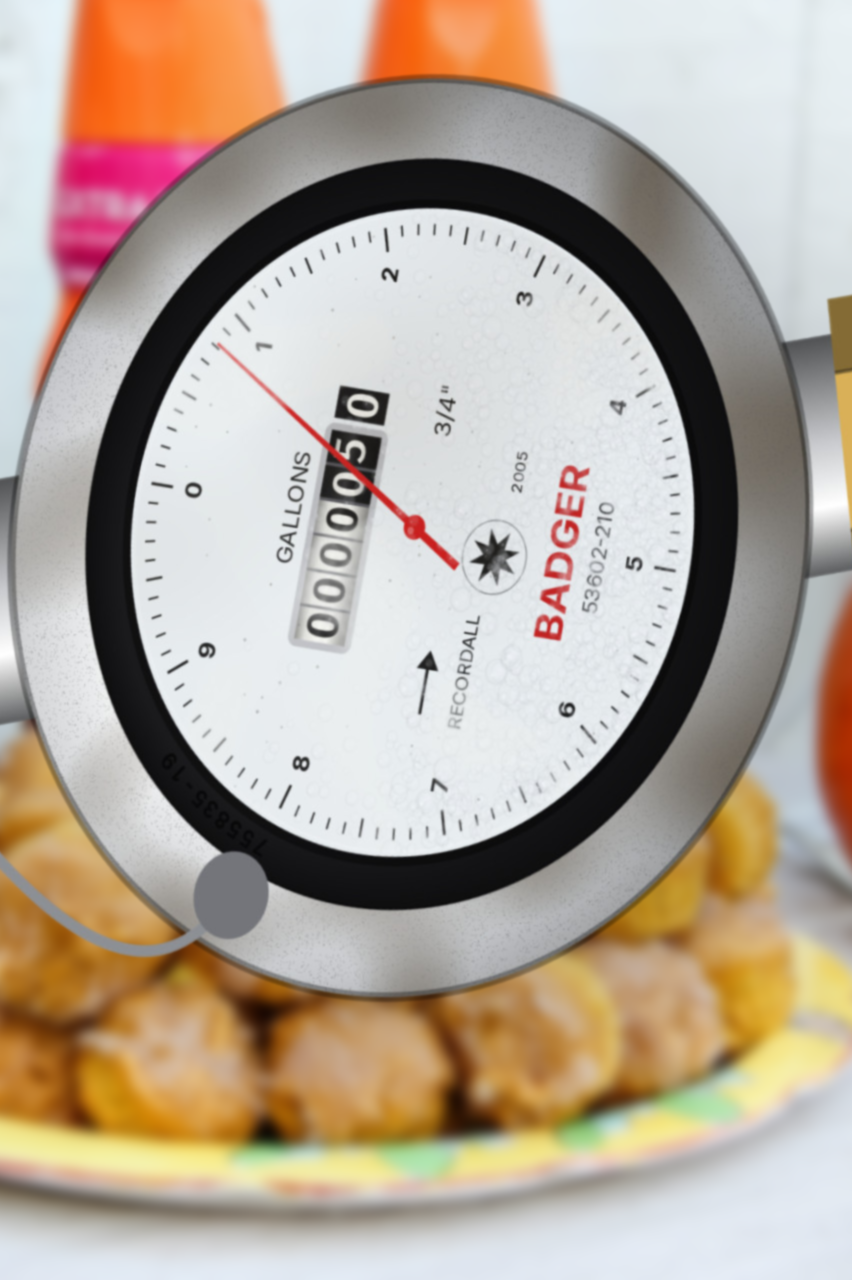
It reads 50.8 gal
